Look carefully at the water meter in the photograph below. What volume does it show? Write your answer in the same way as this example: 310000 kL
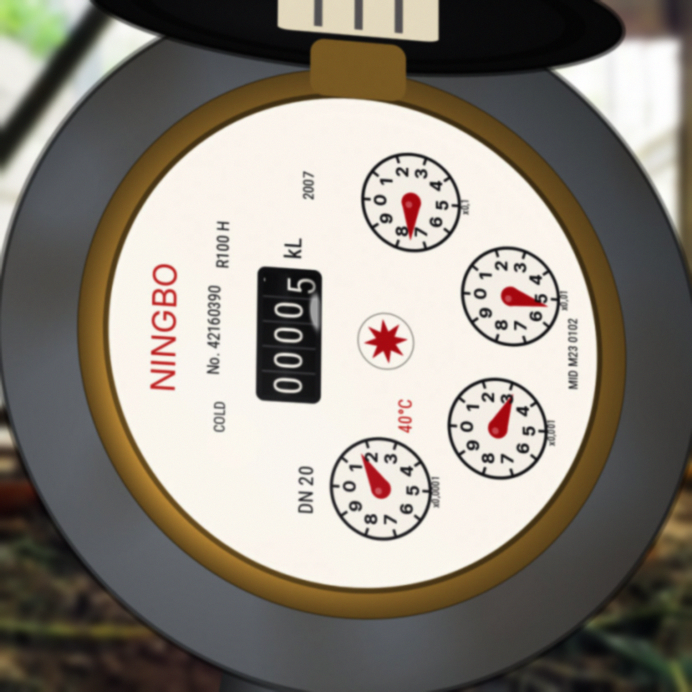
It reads 4.7531 kL
